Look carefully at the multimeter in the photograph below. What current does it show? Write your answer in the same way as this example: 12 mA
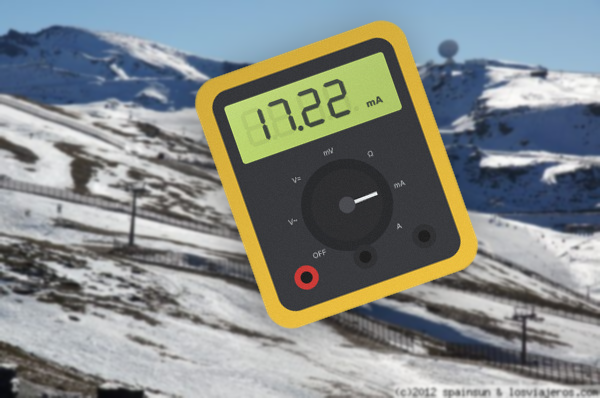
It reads 17.22 mA
